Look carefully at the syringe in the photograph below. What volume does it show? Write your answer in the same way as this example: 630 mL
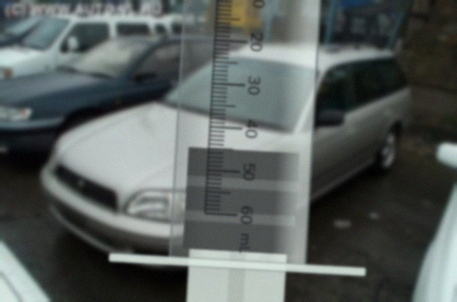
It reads 45 mL
